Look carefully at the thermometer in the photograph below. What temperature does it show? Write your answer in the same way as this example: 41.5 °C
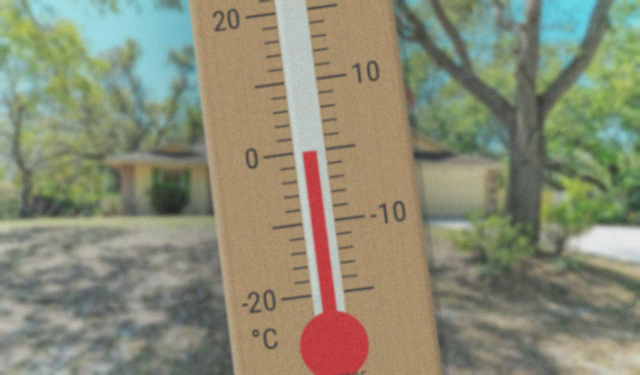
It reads 0 °C
